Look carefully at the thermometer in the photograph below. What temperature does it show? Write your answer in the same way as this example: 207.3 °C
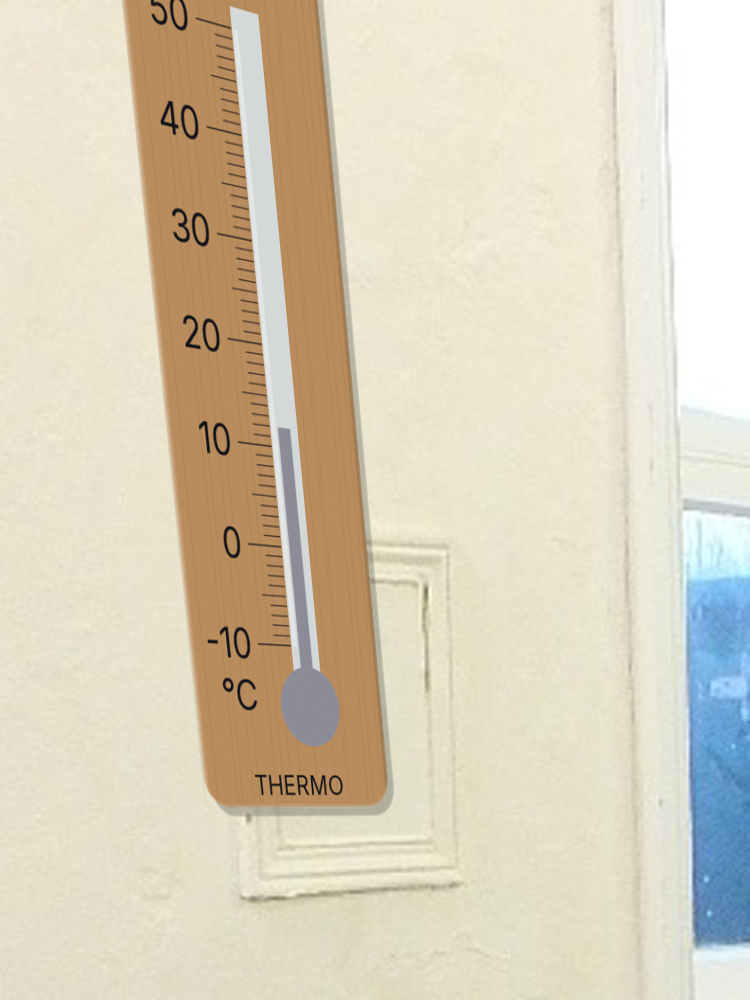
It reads 12 °C
